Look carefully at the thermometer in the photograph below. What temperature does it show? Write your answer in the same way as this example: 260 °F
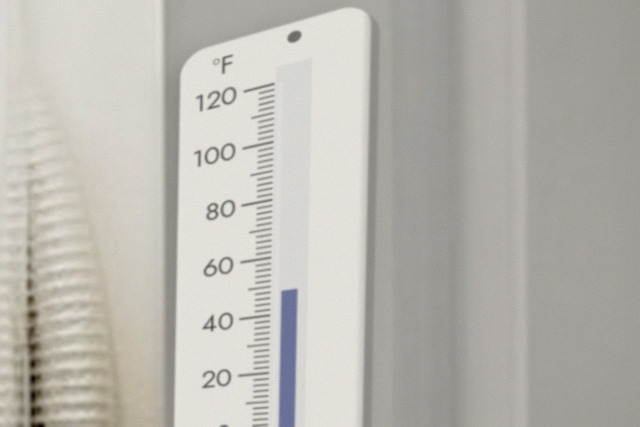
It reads 48 °F
